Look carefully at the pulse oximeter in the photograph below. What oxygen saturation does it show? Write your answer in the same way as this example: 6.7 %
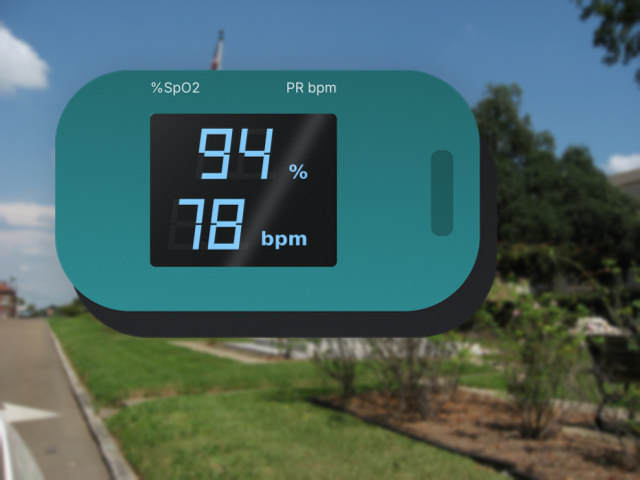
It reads 94 %
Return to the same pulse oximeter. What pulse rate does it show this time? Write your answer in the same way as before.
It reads 78 bpm
